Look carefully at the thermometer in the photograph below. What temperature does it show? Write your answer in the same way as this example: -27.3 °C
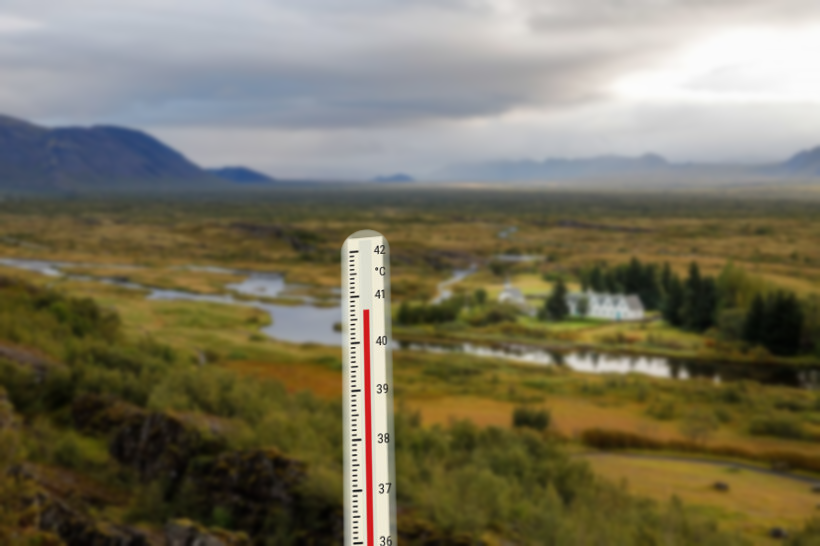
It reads 40.7 °C
